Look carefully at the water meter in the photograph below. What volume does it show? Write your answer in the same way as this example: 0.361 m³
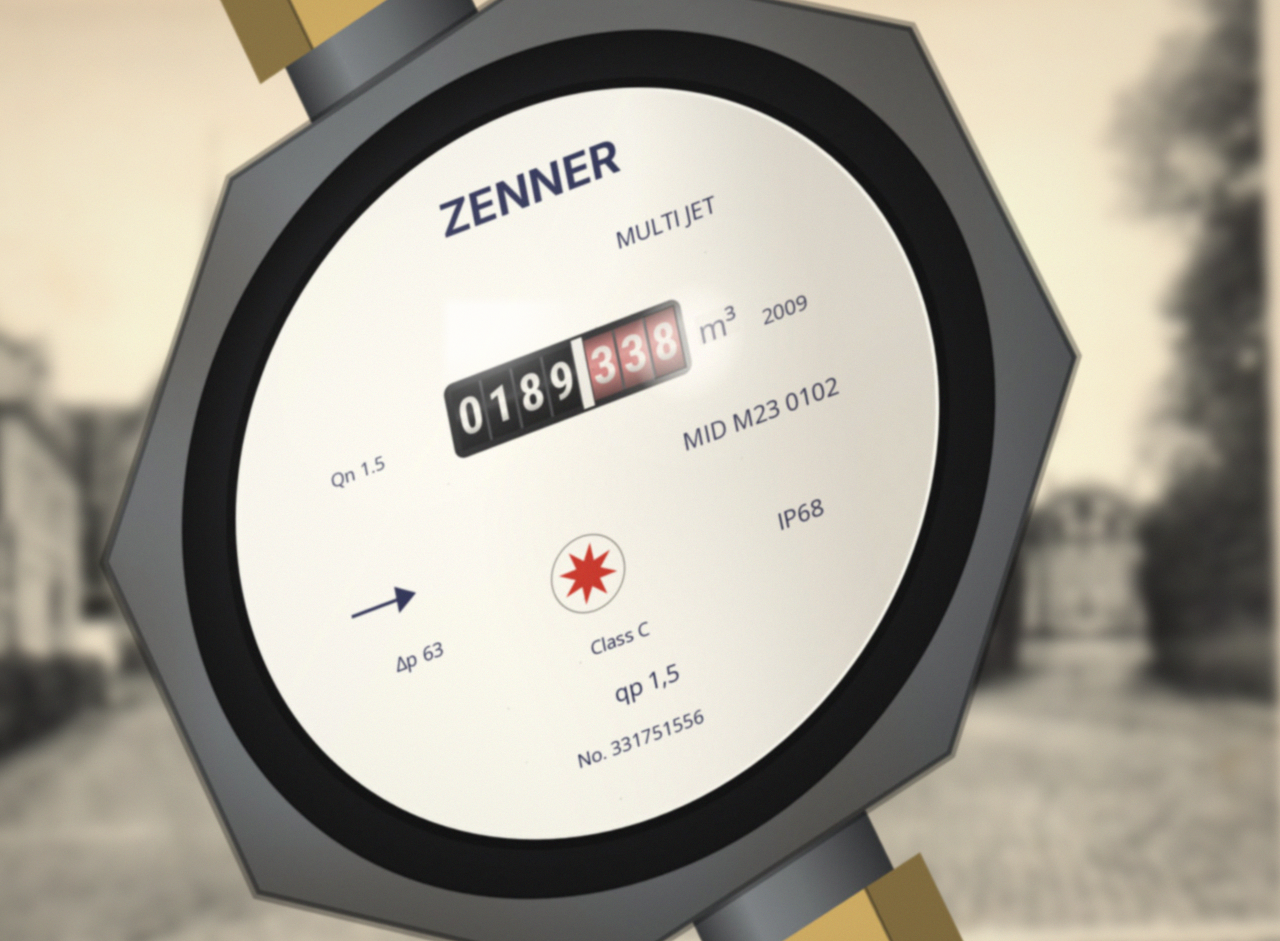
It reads 189.338 m³
